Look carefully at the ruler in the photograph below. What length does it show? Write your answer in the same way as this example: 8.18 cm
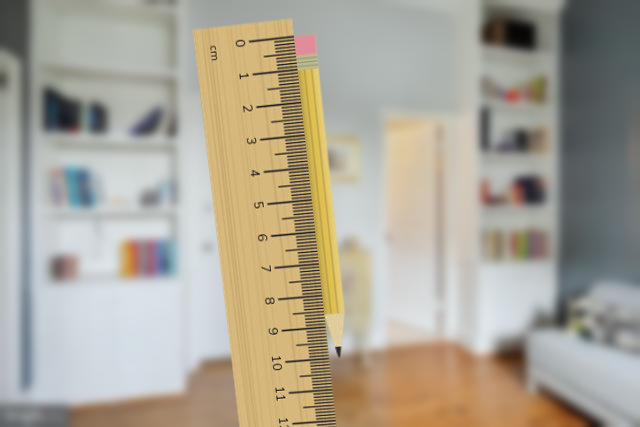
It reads 10 cm
